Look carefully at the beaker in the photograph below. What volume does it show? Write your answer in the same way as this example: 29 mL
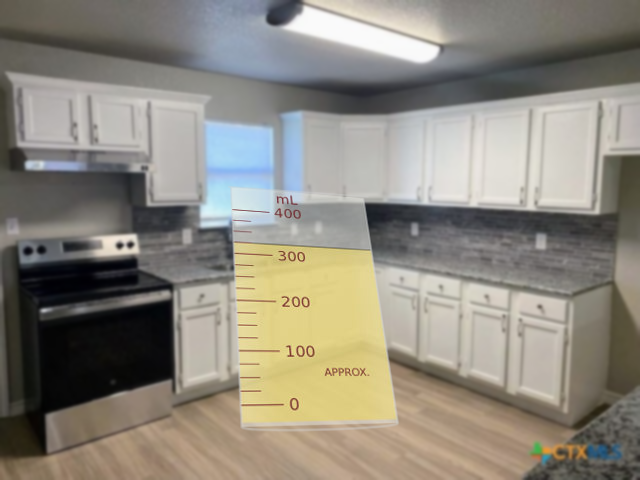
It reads 325 mL
